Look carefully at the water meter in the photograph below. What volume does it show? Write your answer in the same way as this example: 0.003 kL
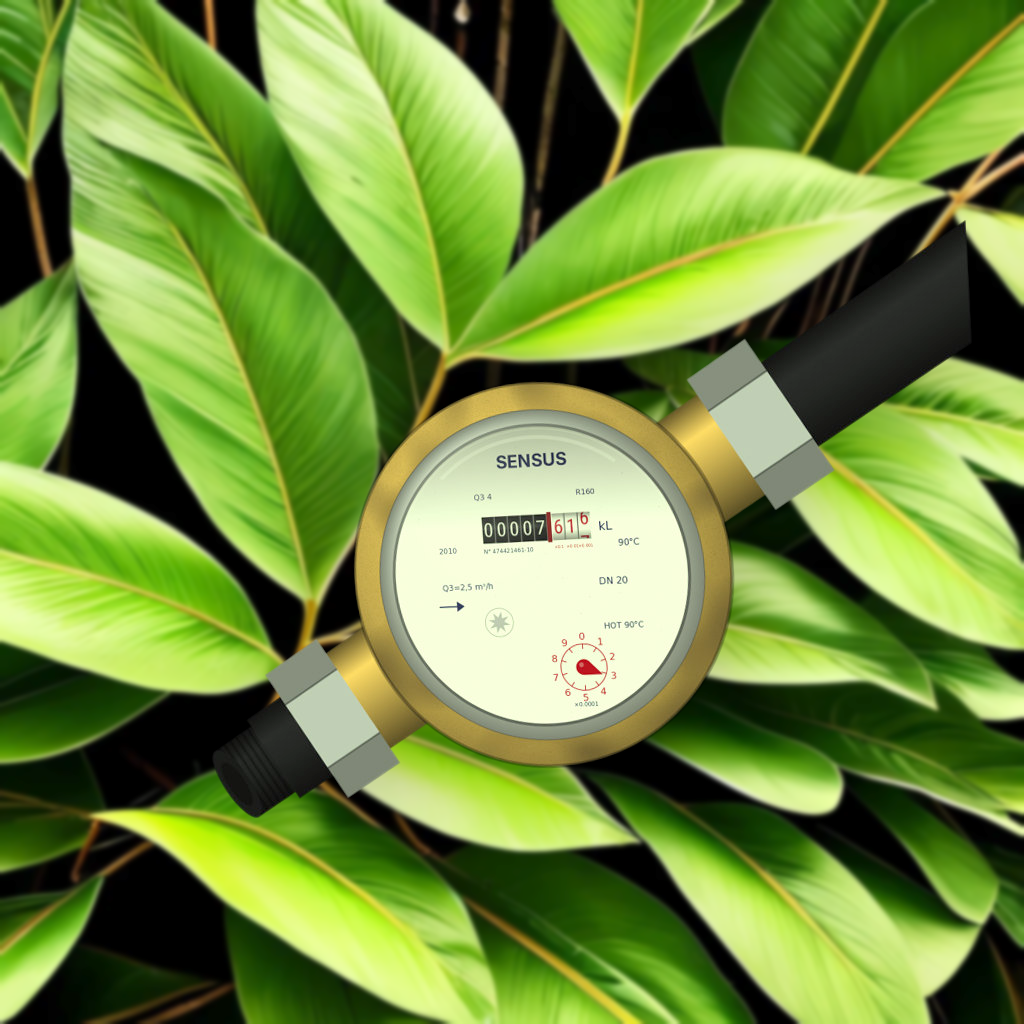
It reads 7.6163 kL
